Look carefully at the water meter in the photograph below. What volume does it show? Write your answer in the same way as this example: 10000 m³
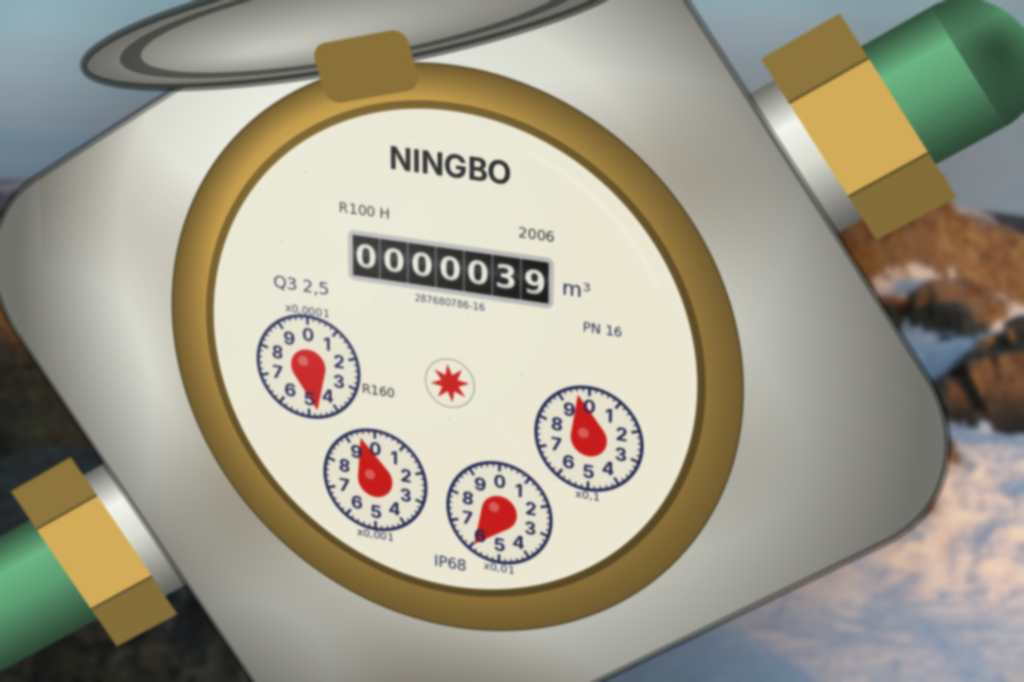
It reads 38.9594 m³
